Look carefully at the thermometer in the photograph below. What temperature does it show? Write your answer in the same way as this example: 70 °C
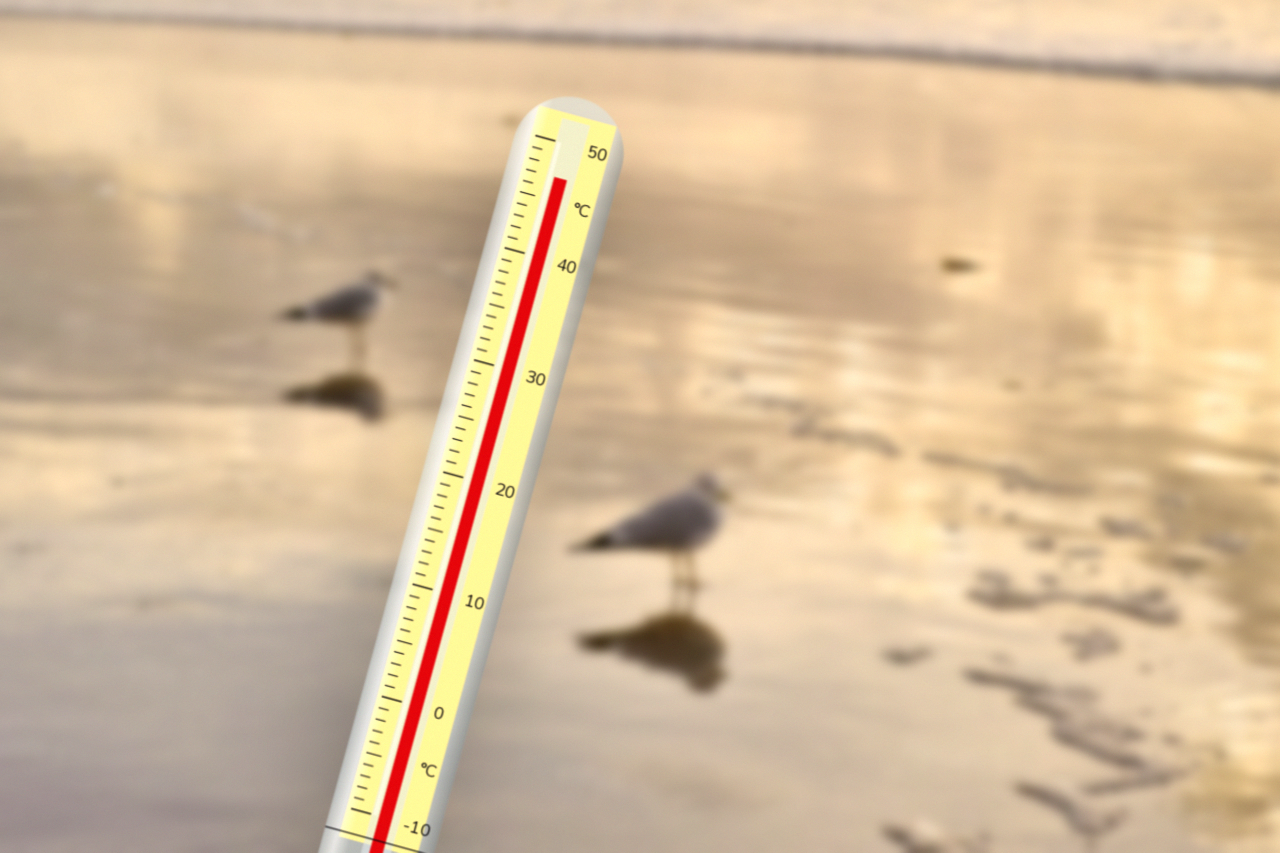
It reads 47 °C
